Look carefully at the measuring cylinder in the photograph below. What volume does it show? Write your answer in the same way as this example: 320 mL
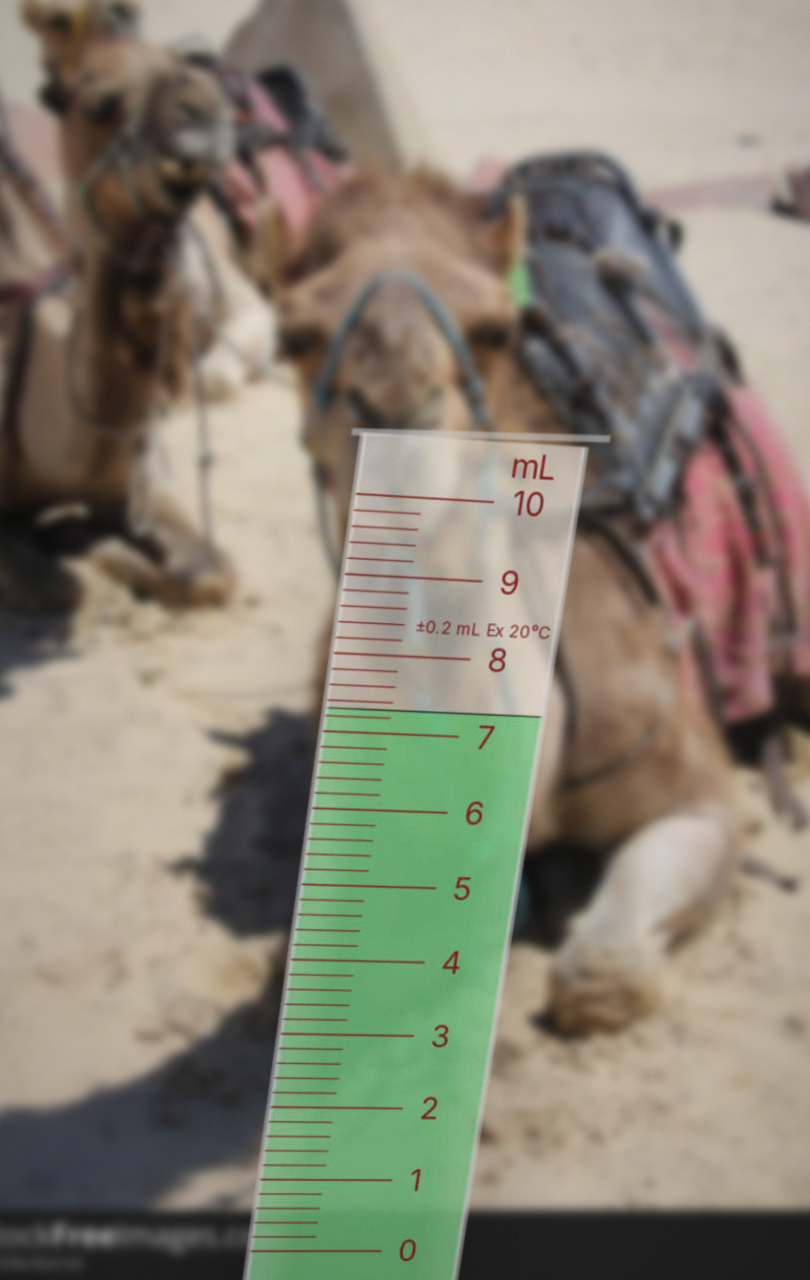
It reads 7.3 mL
